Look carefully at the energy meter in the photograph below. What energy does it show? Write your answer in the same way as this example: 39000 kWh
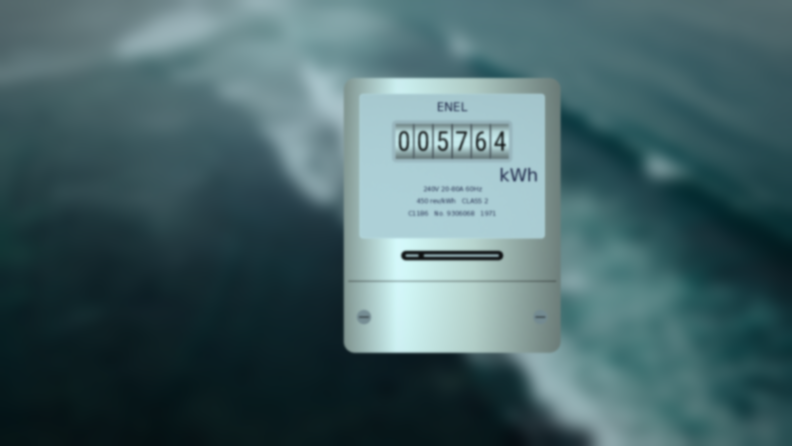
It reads 5764 kWh
